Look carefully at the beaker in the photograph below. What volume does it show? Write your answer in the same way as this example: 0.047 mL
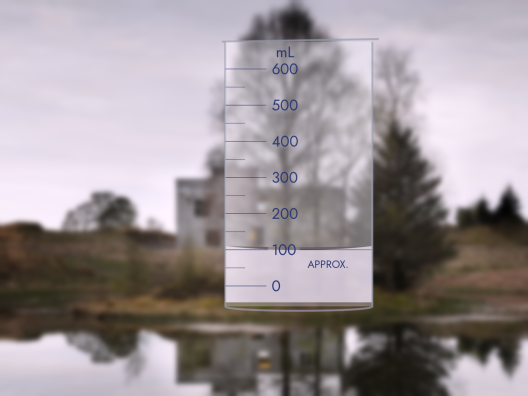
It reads 100 mL
